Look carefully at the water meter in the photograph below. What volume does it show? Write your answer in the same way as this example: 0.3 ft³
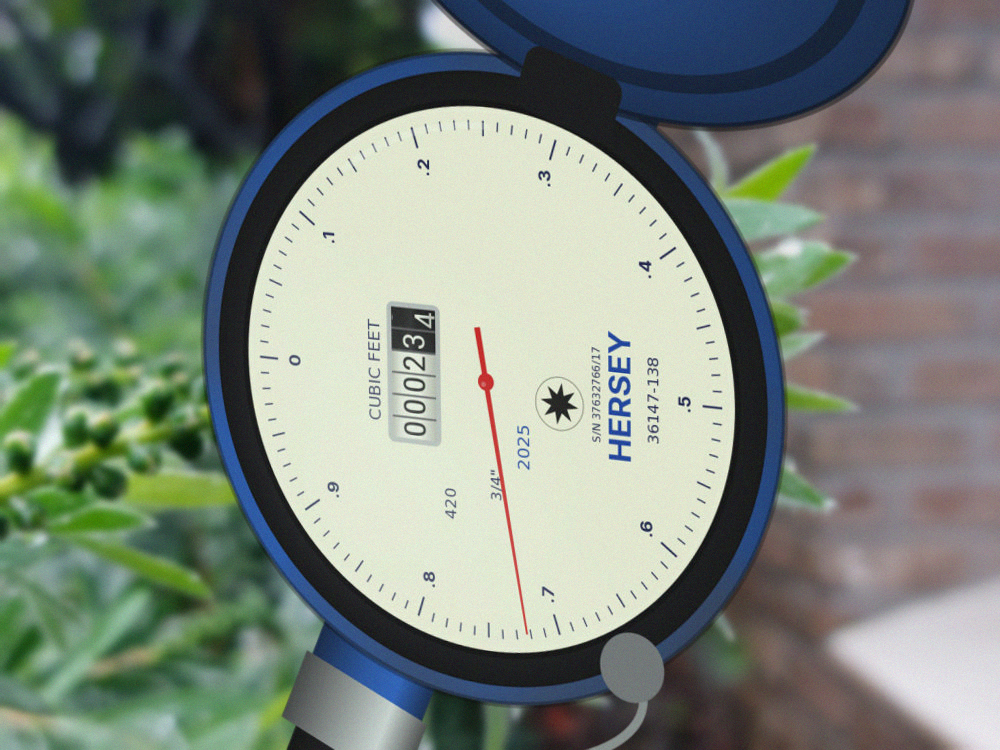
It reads 233.72 ft³
